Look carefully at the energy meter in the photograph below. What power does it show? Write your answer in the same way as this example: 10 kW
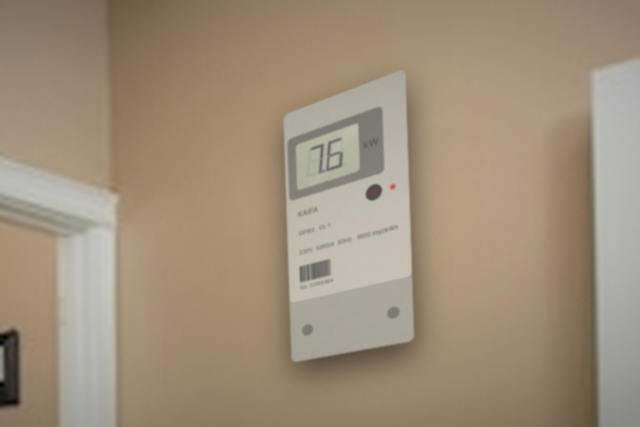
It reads 7.6 kW
